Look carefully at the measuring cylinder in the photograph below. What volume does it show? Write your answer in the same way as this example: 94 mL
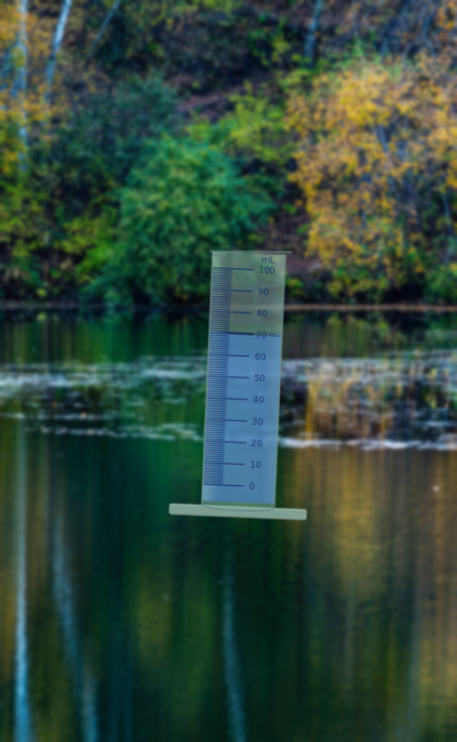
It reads 70 mL
